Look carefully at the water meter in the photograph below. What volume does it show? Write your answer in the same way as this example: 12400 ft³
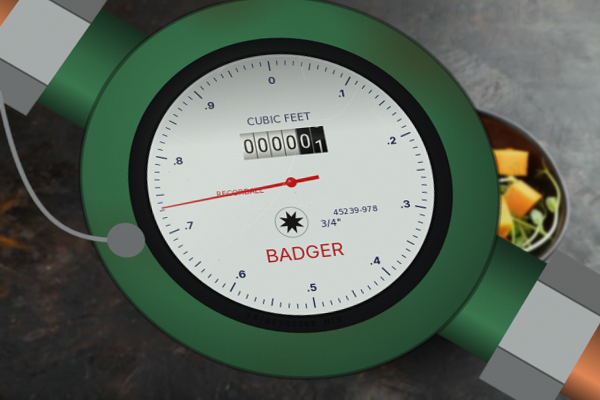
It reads 0.73 ft³
